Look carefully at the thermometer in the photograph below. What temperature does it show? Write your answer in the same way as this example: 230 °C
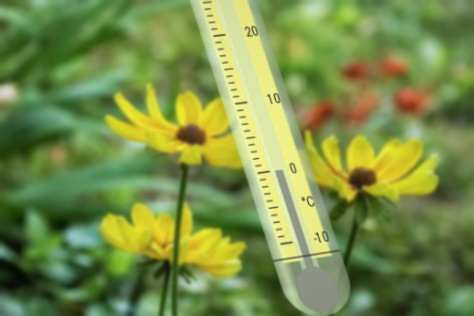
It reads 0 °C
